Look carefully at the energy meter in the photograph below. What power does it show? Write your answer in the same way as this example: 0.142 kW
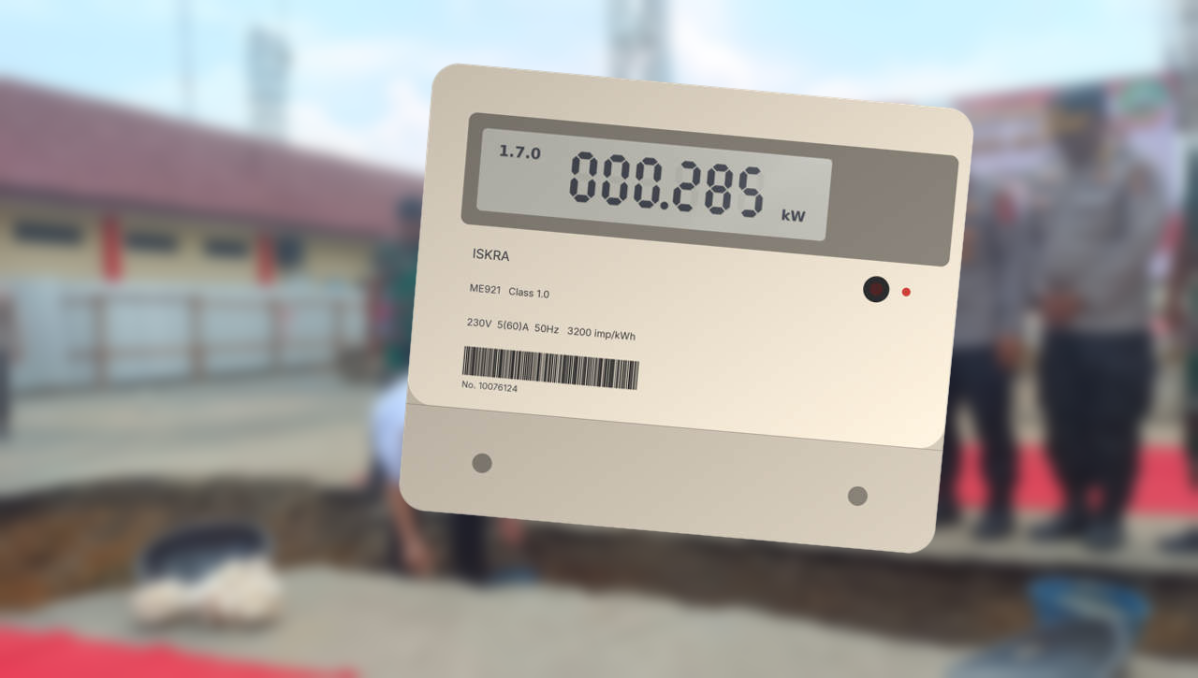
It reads 0.285 kW
